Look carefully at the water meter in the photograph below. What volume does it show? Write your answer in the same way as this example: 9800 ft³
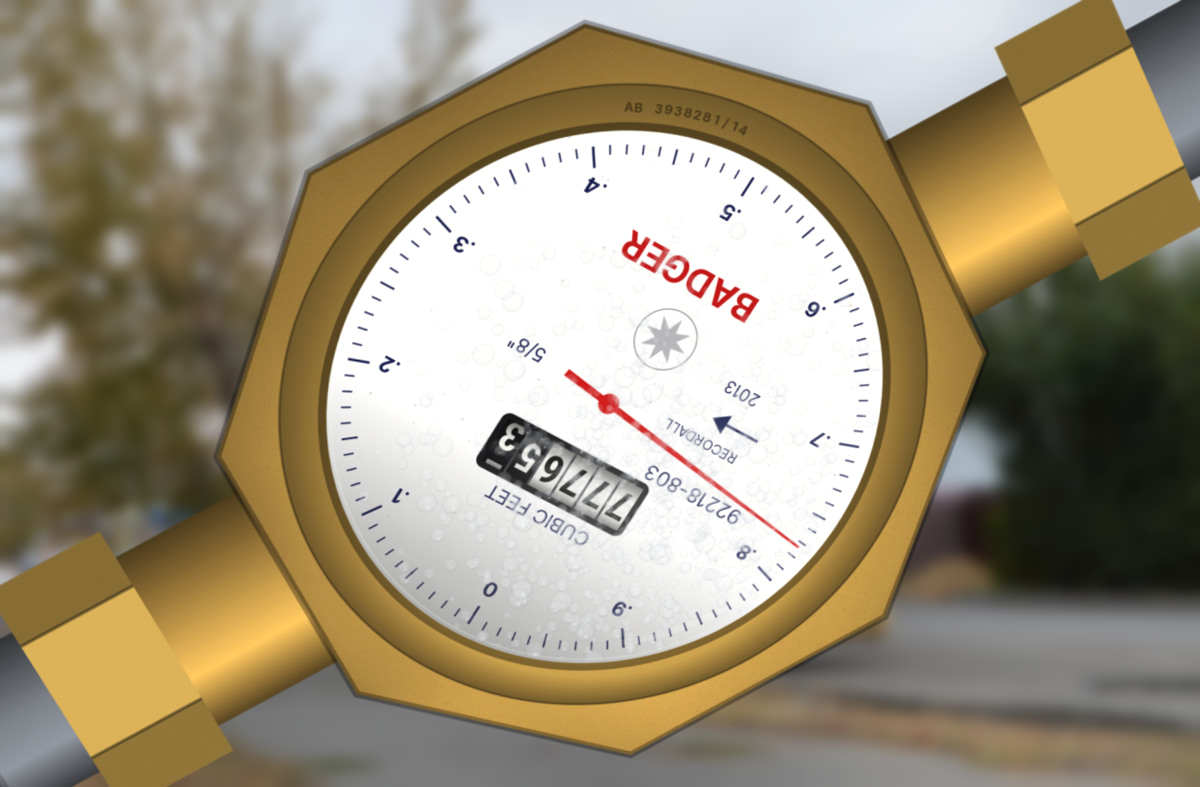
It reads 777652.77 ft³
